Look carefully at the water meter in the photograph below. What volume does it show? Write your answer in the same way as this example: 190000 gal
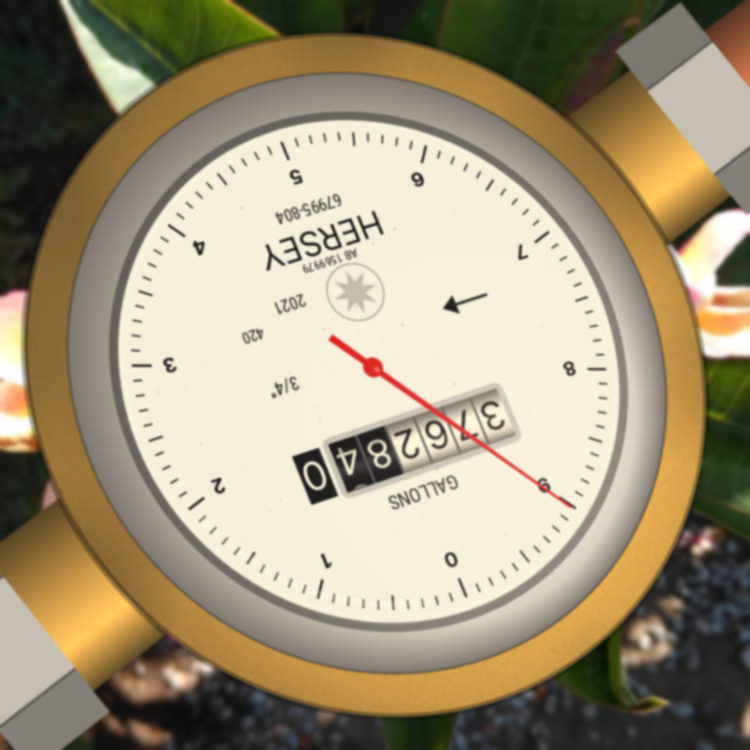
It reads 3762839.0 gal
